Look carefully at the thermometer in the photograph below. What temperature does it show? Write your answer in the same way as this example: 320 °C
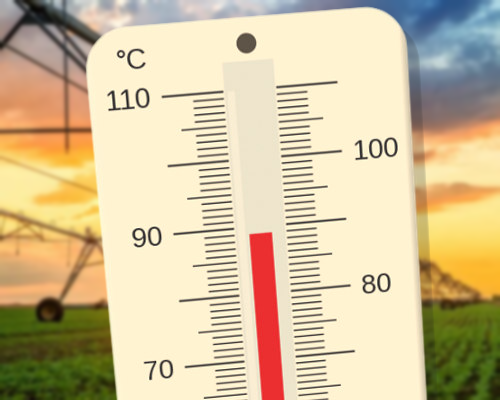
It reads 89 °C
